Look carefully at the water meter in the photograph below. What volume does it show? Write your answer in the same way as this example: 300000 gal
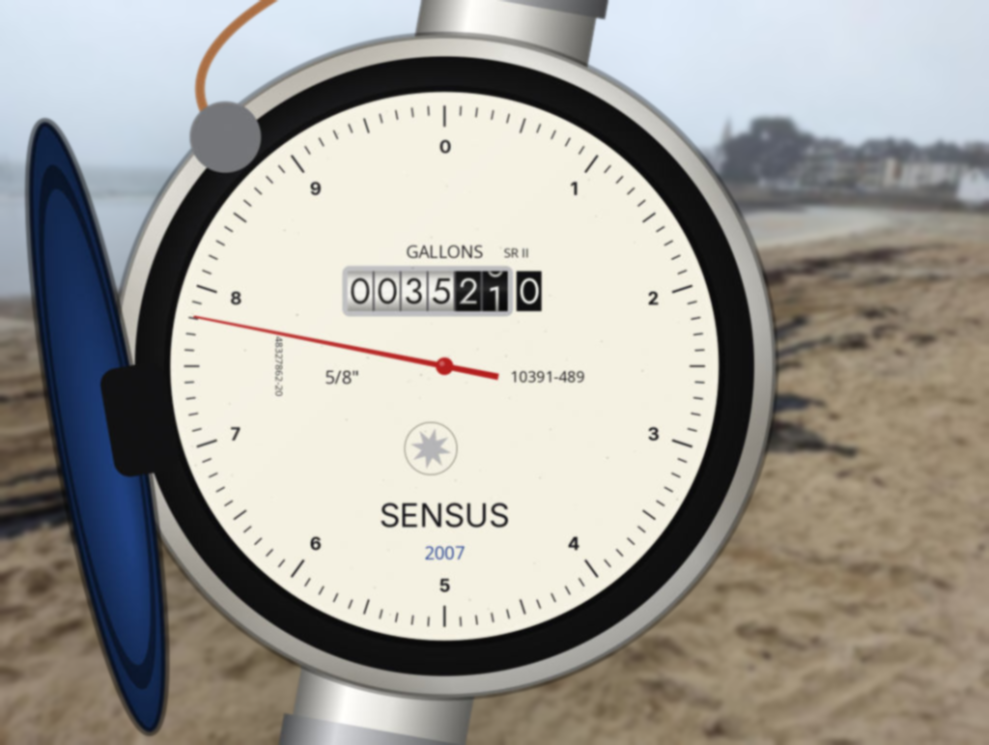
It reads 35207.8 gal
